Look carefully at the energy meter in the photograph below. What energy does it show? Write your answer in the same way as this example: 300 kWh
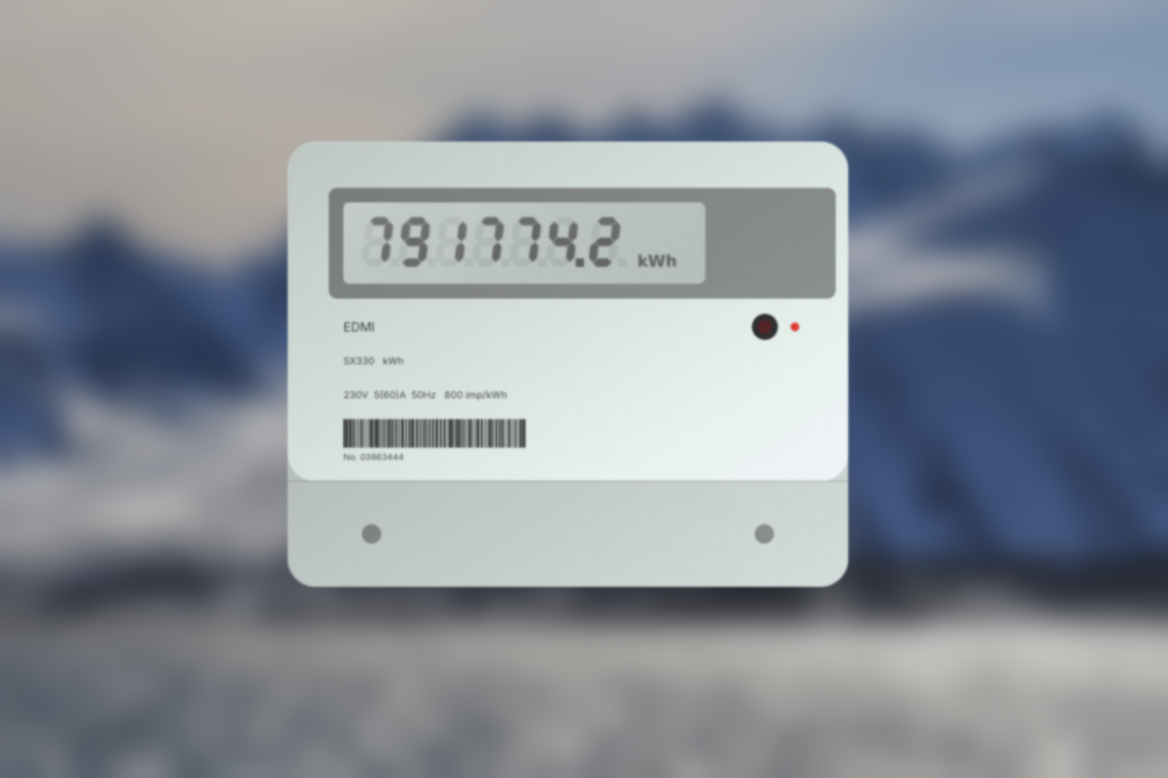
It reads 791774.2 kWh
